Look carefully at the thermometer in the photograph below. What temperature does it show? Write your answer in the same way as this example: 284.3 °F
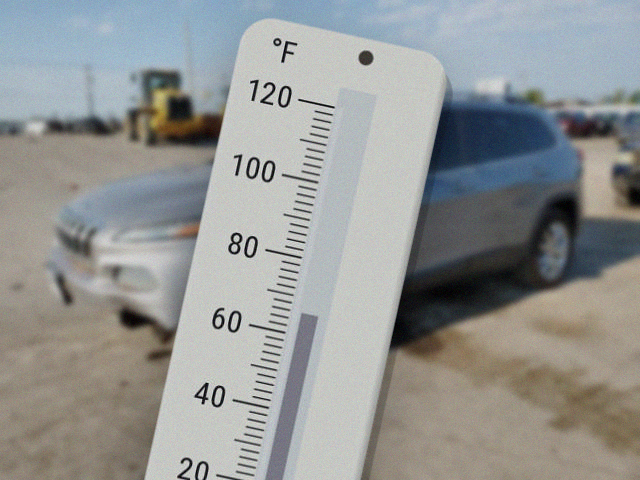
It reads 66 °F
